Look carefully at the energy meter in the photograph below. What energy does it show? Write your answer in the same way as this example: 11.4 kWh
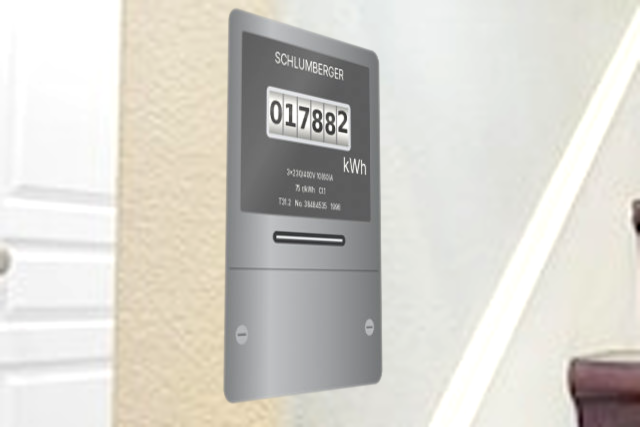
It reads 17882 kWh
